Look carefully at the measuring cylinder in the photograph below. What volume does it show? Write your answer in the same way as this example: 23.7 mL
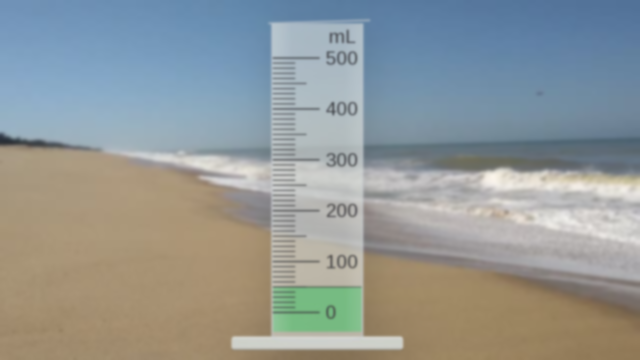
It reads 50 mL
